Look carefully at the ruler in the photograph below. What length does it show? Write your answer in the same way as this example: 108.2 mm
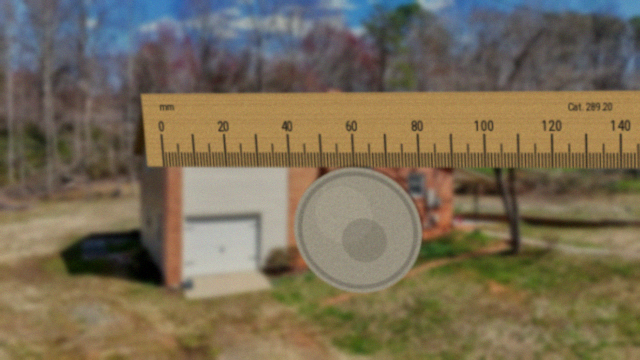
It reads 40 mm
